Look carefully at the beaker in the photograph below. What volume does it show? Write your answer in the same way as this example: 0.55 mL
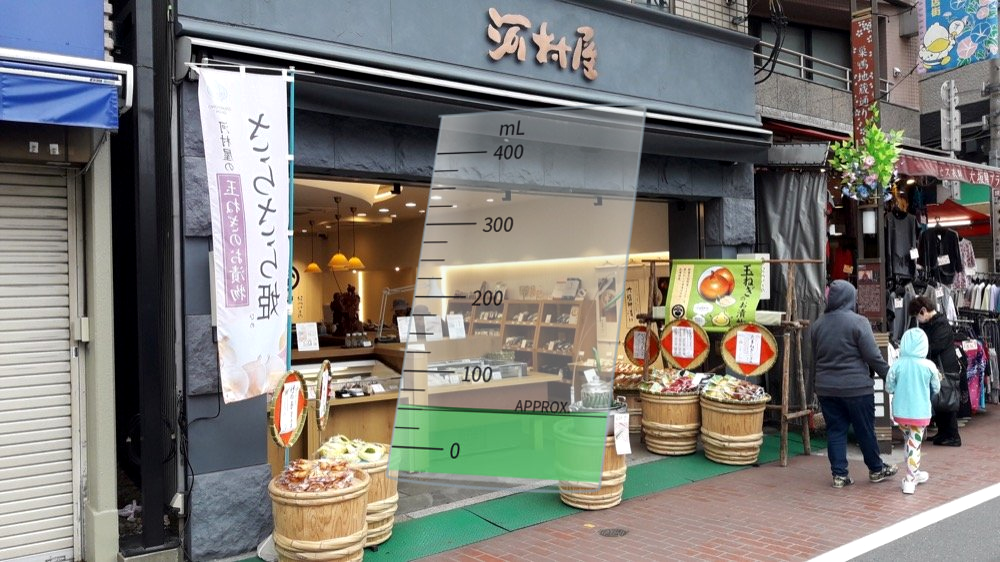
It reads 50 mL
